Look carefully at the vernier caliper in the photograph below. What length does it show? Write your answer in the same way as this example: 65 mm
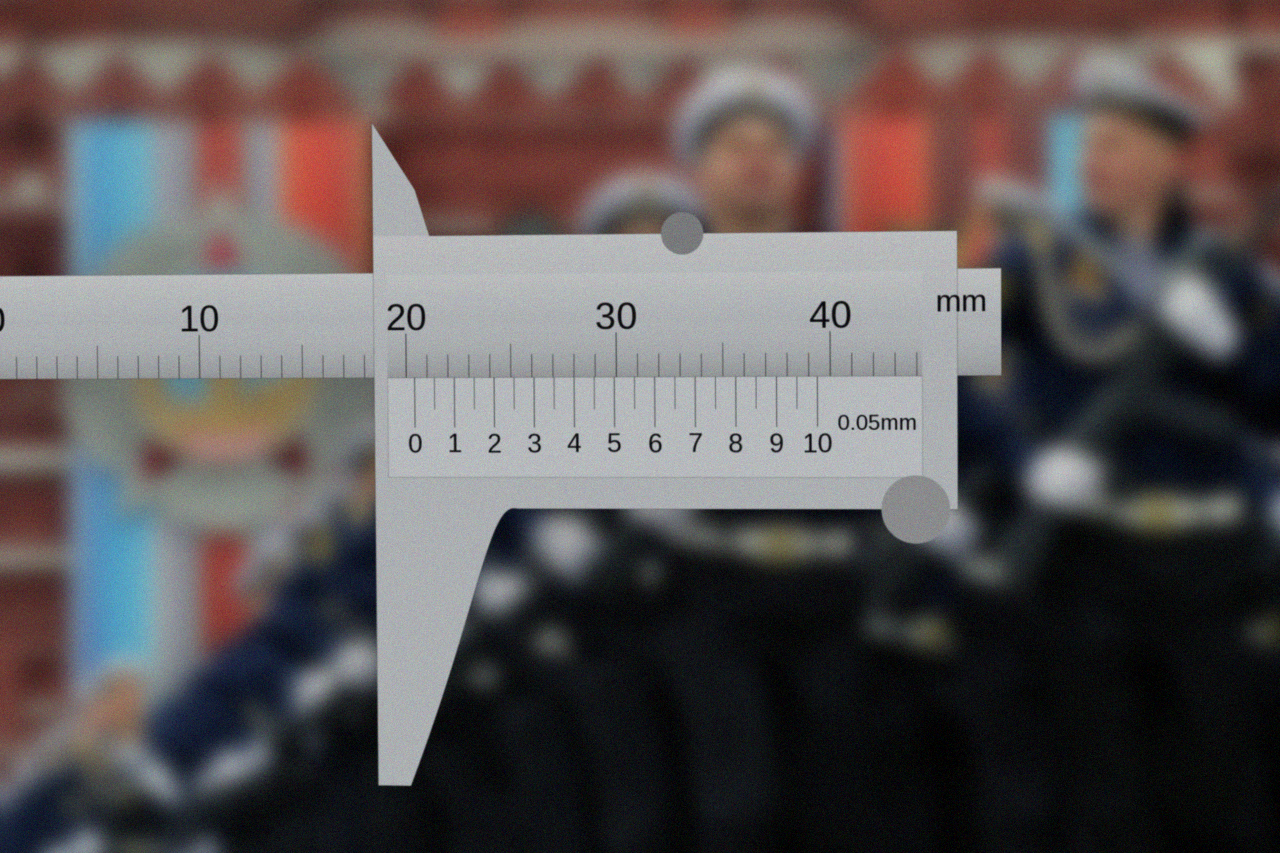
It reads 20.4 mm
